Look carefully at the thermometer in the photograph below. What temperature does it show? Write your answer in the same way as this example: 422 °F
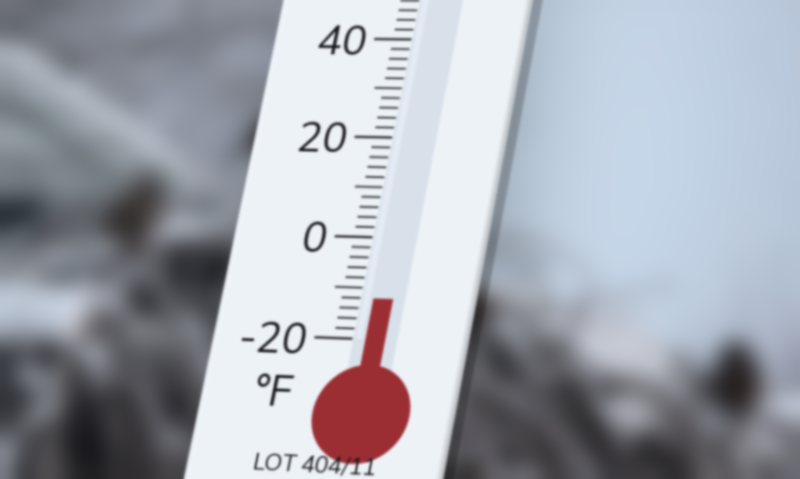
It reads -12 °F
